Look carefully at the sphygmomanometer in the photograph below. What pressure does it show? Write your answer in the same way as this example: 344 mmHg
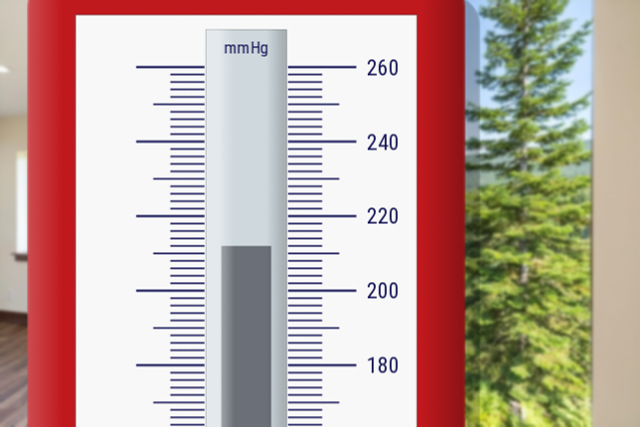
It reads 212 mmHg
